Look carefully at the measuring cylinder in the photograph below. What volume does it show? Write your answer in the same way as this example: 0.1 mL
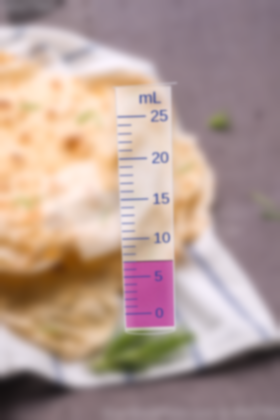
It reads 7 mL
